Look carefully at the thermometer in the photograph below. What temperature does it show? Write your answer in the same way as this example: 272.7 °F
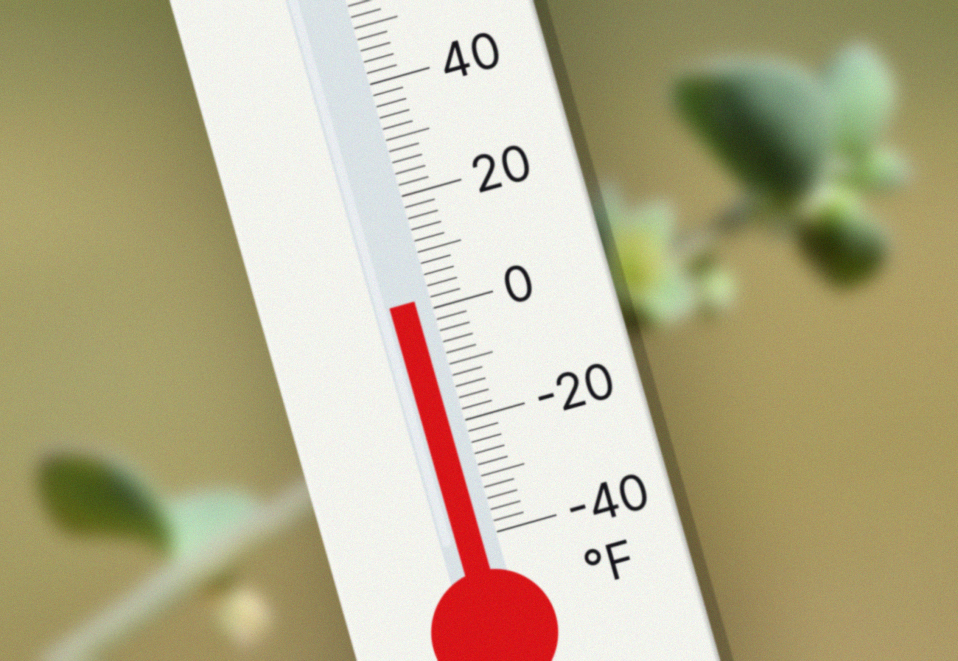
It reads 2 °F
